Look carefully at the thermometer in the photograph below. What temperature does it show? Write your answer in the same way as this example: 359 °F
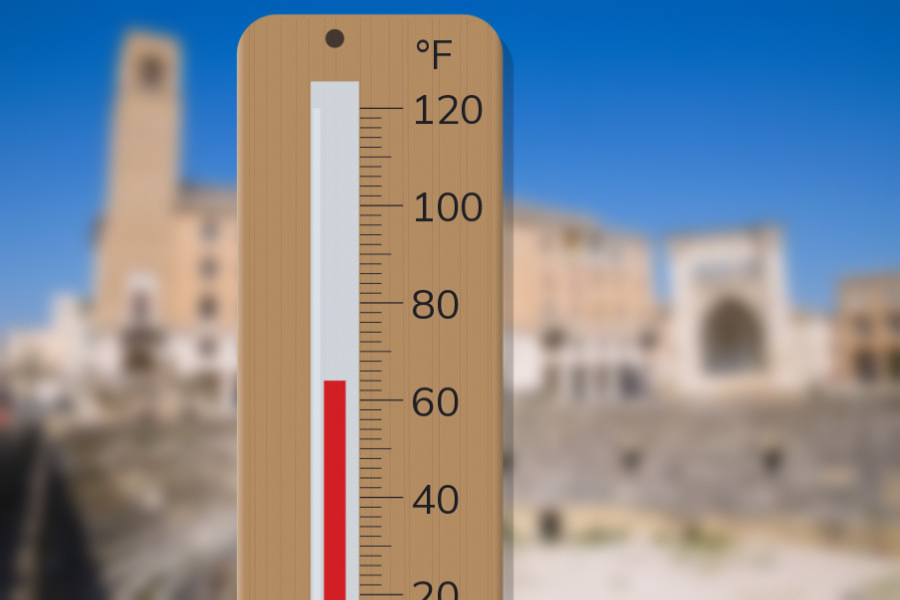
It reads 64 °F
